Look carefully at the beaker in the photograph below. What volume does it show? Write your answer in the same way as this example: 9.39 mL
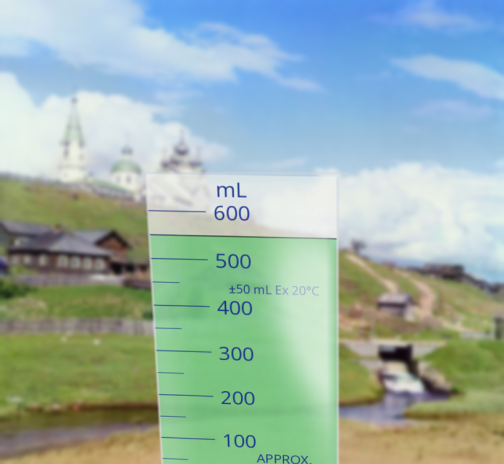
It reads 550 mL
